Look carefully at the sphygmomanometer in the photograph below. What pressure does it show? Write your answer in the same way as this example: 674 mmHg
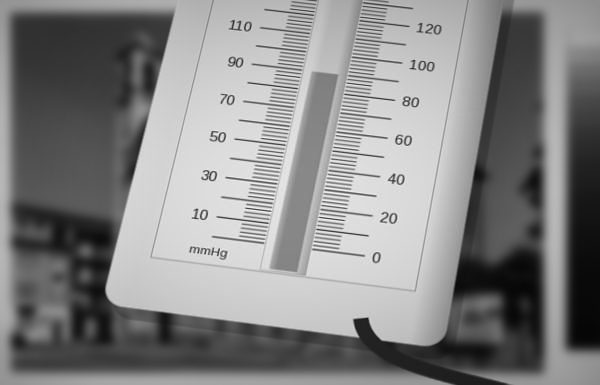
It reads 90 mmHg
